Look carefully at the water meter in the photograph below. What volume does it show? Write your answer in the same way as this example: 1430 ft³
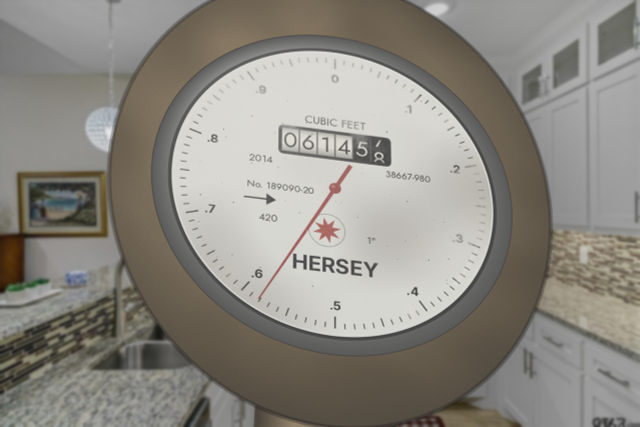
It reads 61457.58 ft³
